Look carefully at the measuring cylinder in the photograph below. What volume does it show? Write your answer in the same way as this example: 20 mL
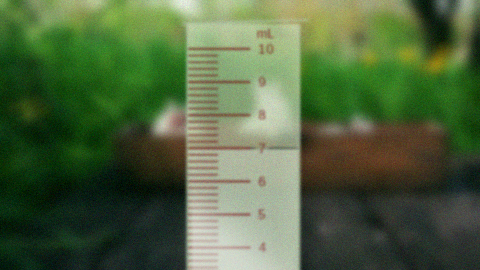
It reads 7 mL
